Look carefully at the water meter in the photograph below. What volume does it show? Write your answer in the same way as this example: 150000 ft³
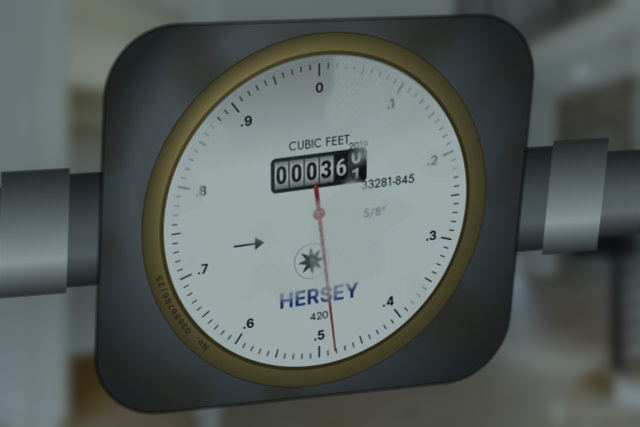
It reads 360.48 ft³
